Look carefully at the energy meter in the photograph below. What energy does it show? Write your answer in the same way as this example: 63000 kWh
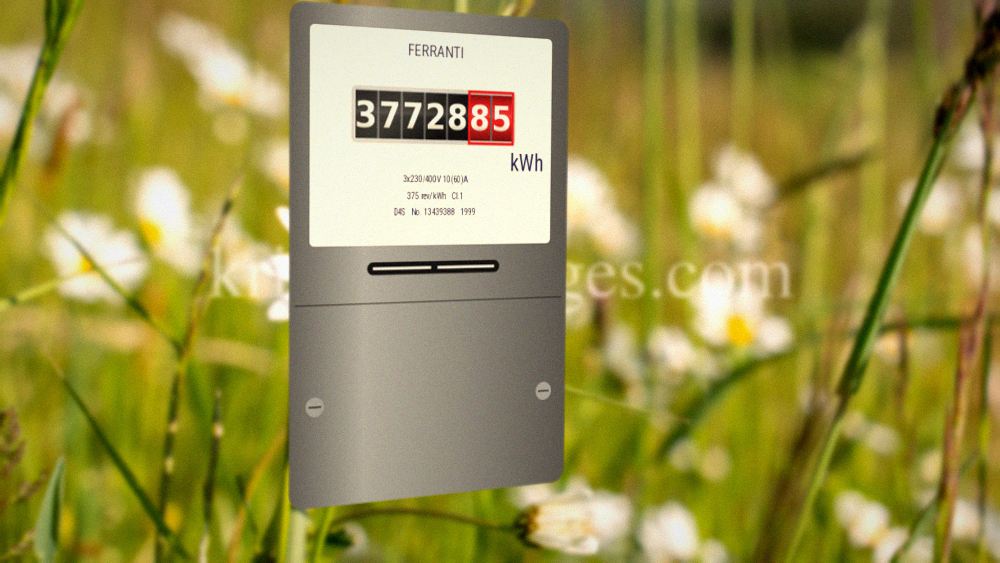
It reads 37728.85 kWh
